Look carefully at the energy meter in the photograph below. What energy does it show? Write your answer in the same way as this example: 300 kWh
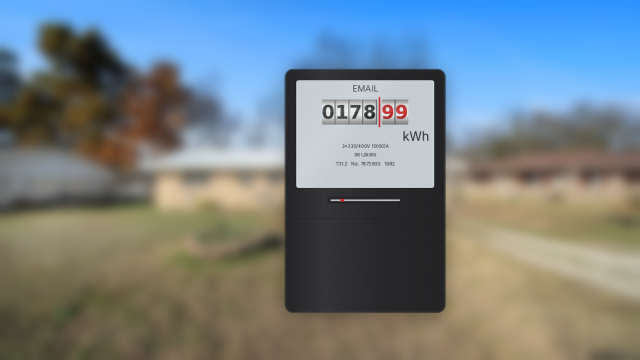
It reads 178.99 kWh
